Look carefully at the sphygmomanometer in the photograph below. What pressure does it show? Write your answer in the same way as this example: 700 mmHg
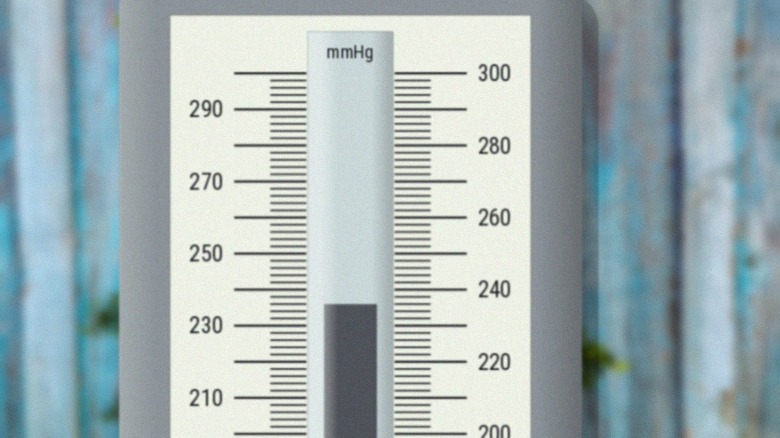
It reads 236 mmHg
